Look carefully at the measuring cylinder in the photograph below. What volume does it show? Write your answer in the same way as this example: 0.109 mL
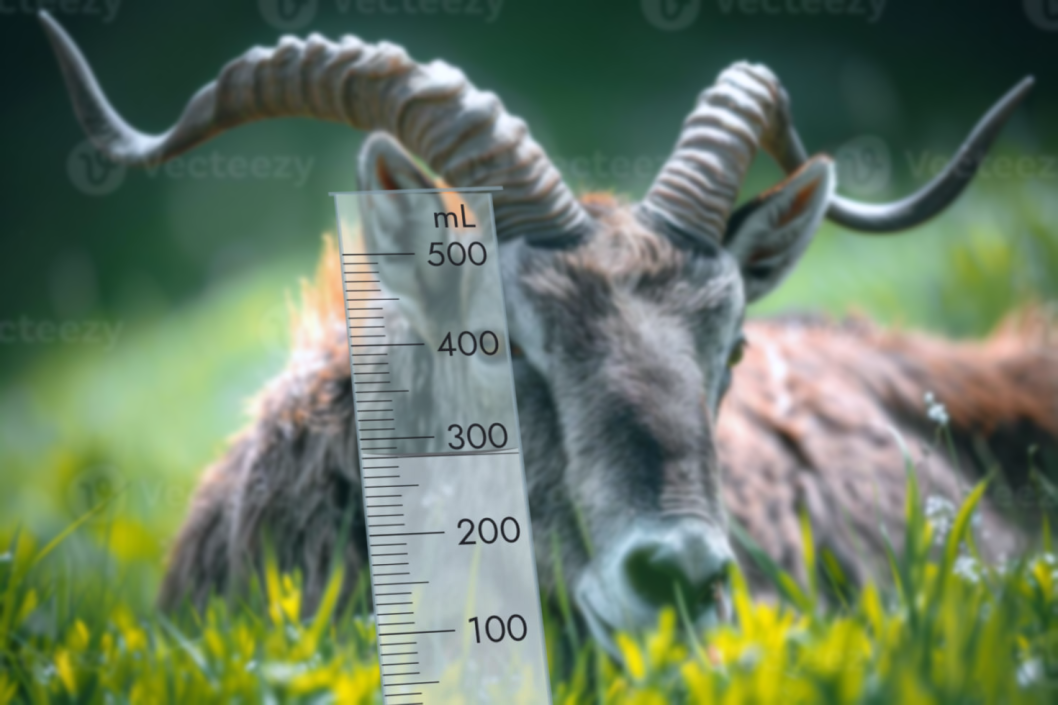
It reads 280 mL
